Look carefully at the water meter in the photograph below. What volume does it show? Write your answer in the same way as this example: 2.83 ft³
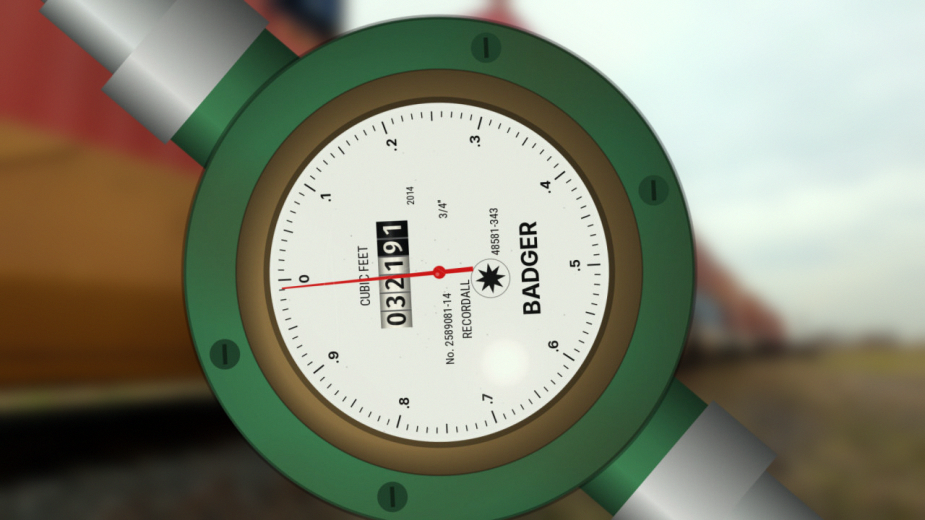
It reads 32190.99 ft³
